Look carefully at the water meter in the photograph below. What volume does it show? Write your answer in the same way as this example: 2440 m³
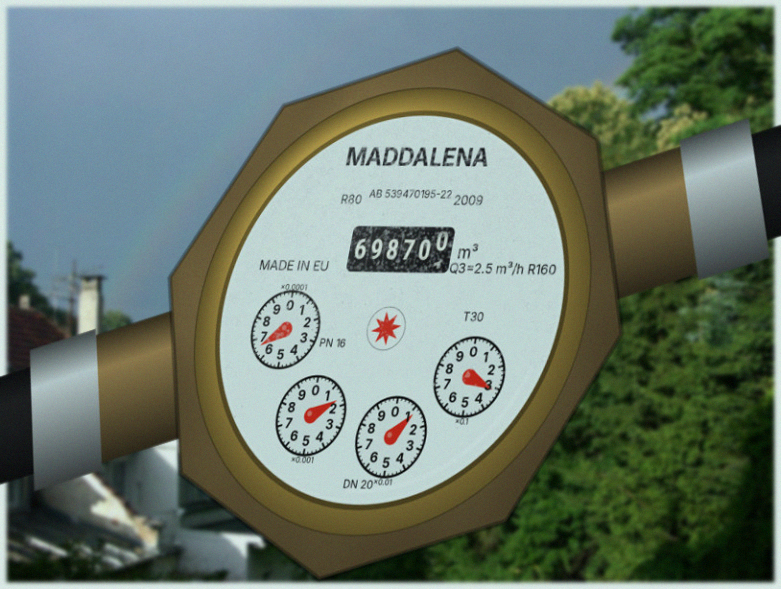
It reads 698700.3116 m³
